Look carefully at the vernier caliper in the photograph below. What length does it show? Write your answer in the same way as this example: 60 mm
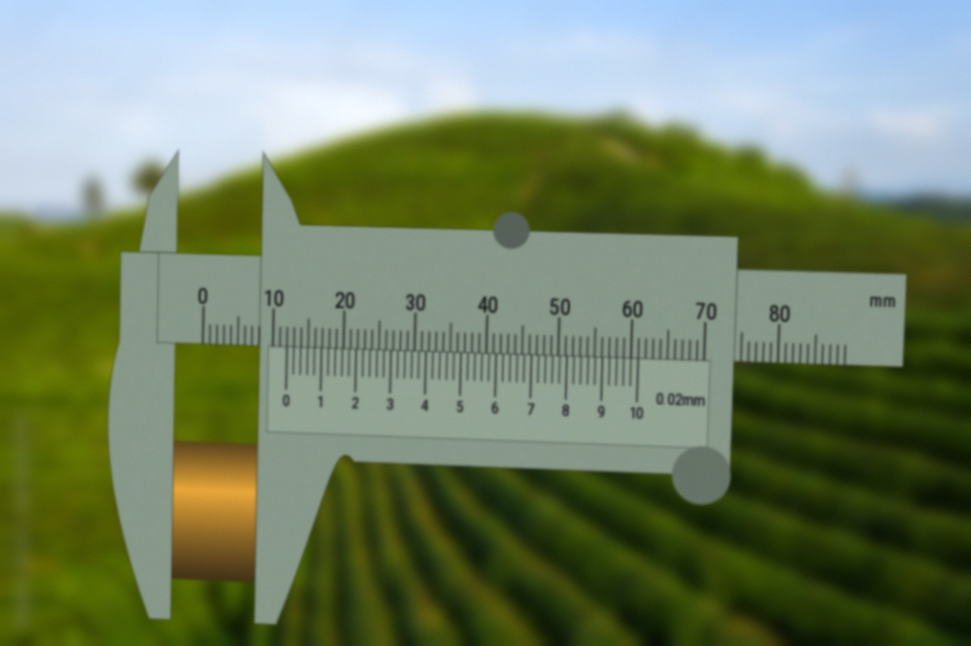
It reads 12.0 mm
